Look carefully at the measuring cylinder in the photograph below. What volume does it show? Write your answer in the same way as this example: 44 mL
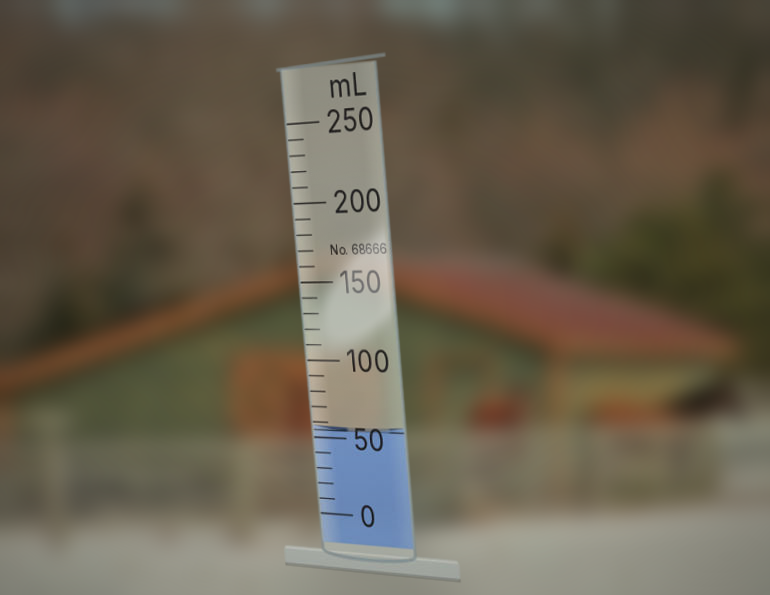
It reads 55 mL
